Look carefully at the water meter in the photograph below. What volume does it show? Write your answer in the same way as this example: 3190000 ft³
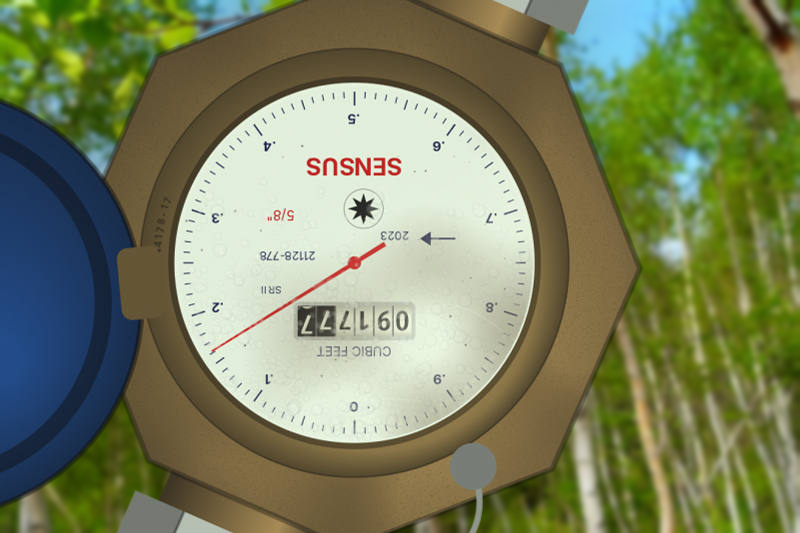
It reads 91777.16 ft³
